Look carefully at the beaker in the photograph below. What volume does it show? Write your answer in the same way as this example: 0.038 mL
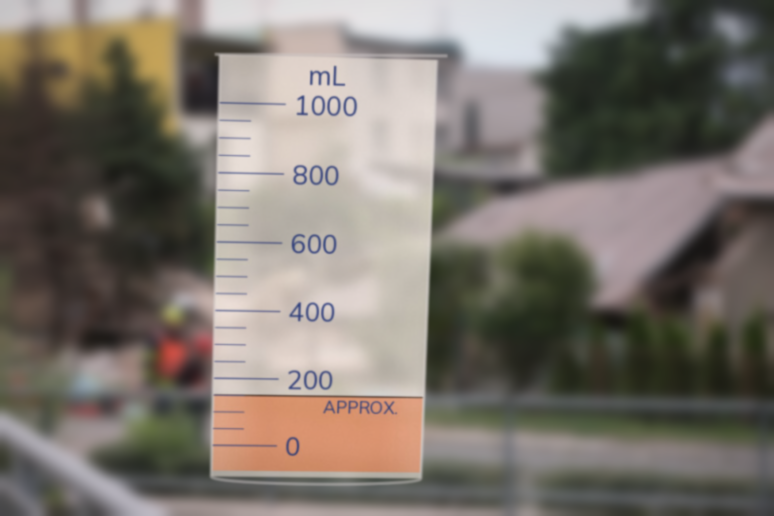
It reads 150 mL
